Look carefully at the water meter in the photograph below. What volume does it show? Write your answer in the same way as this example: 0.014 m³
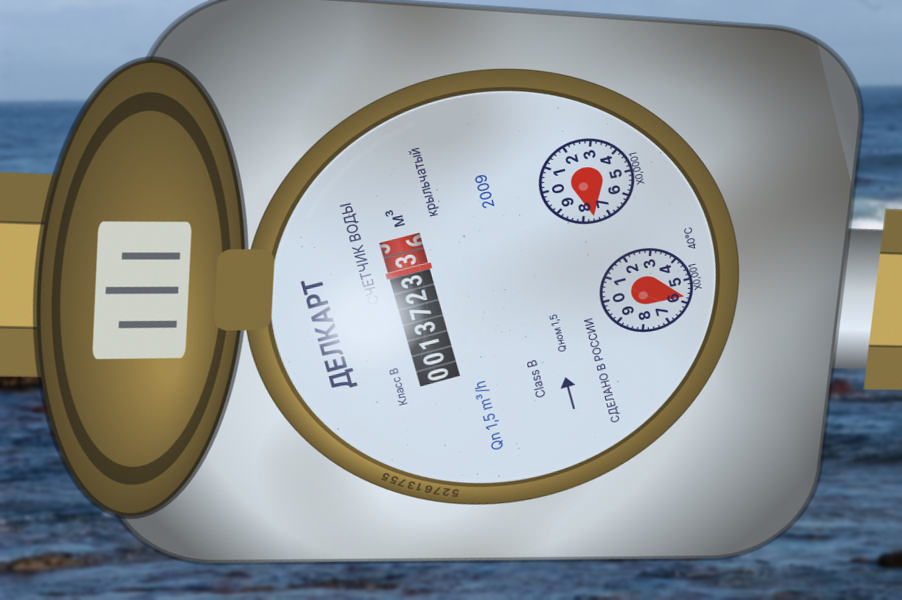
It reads 13723.3557 m³
